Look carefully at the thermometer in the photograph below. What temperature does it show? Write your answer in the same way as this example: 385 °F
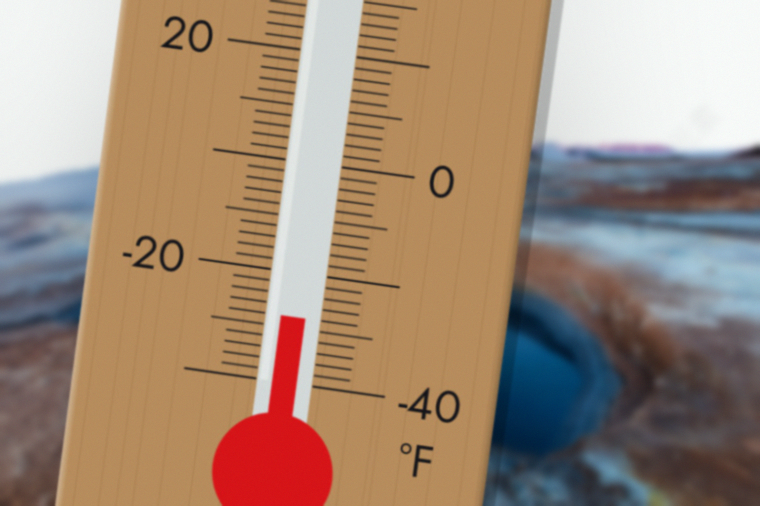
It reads -28 °F
